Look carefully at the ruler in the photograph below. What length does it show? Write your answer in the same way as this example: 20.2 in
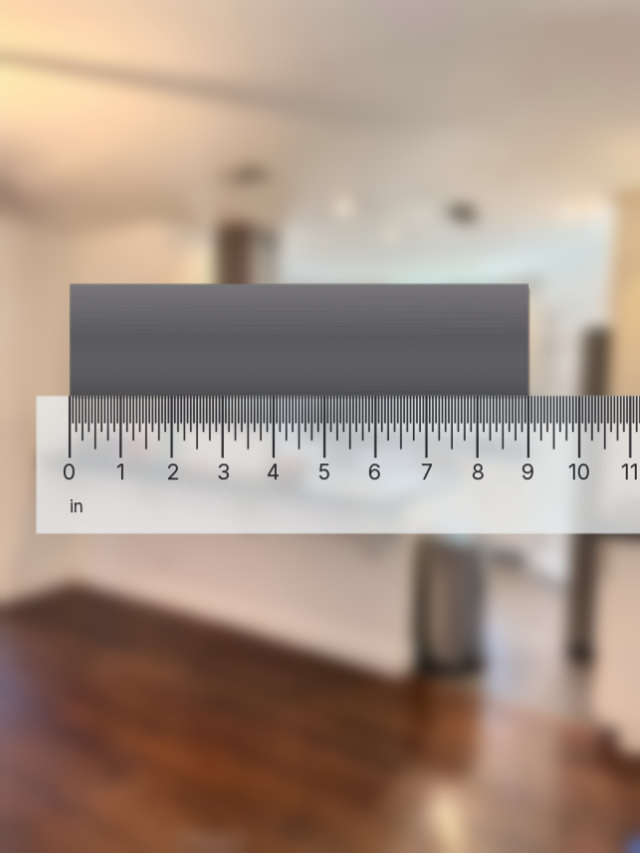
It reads 9 in
